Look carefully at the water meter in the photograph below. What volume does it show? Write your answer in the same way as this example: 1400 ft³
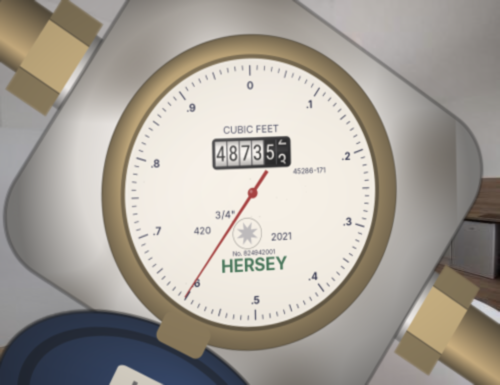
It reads 487352.60 ft³
